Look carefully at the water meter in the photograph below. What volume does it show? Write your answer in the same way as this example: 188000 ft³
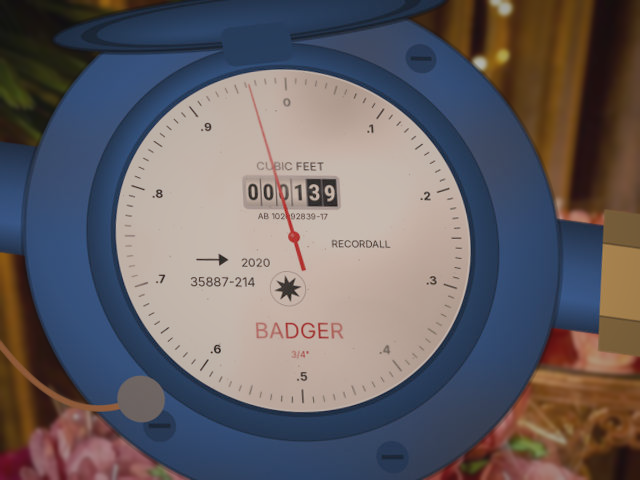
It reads 138.96 ft³
